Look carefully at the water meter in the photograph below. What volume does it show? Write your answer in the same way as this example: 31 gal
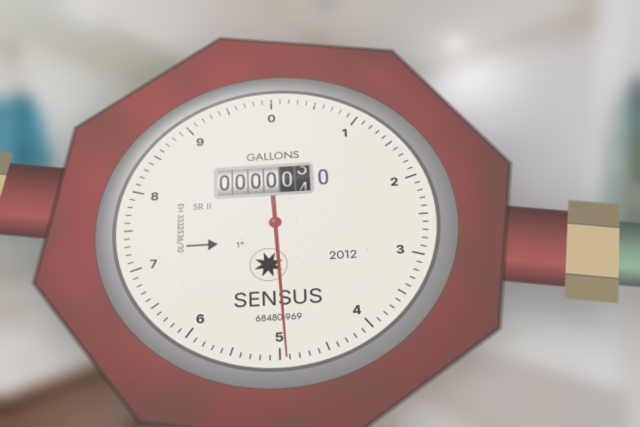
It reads 34.9 gal
